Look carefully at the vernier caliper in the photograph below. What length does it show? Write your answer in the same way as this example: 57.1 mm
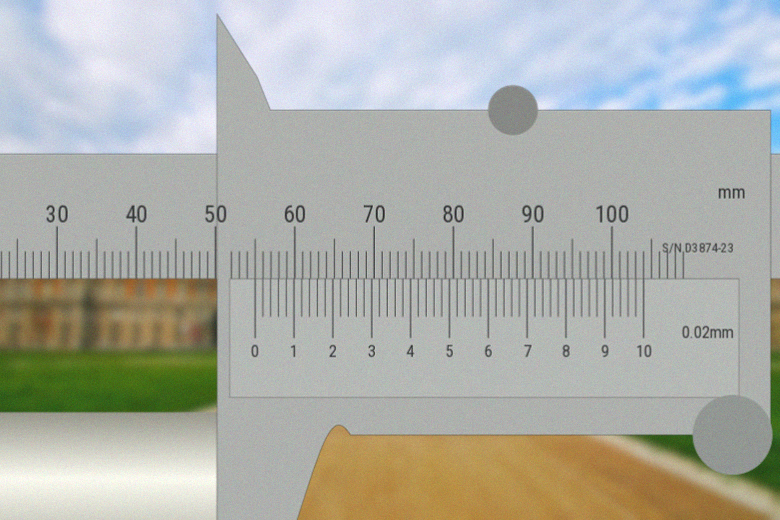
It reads 55.0 mm
